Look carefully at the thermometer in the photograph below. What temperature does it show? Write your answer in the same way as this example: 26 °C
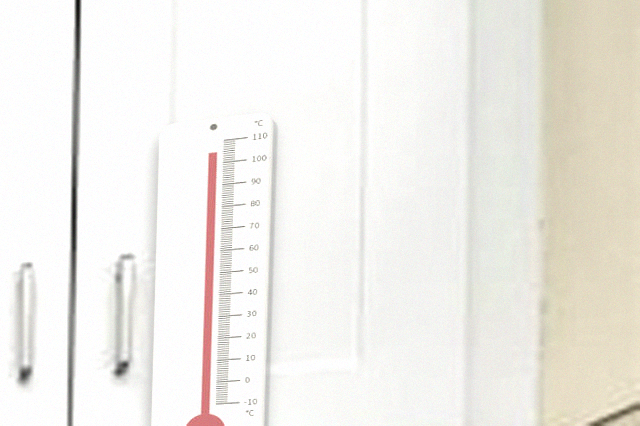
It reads 105 °C
